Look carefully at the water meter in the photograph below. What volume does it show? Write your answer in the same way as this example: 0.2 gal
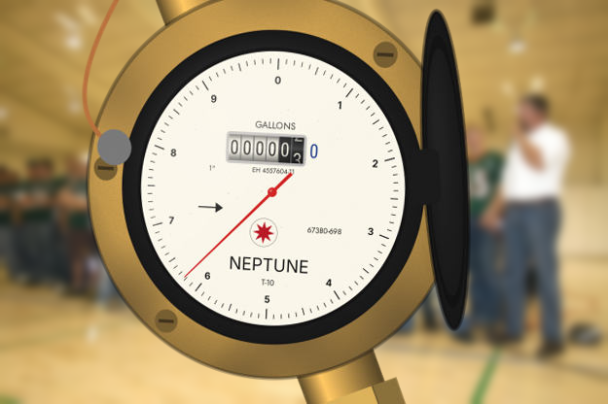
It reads 26.2 gal
